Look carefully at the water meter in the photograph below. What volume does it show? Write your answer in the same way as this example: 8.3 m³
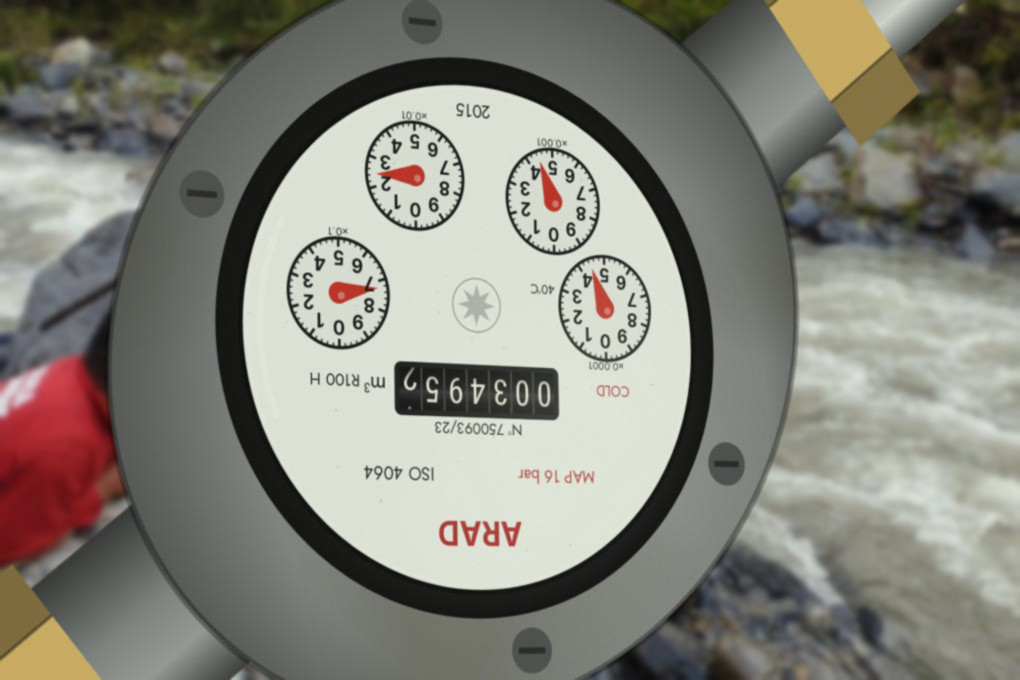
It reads 34951.7244 m³
